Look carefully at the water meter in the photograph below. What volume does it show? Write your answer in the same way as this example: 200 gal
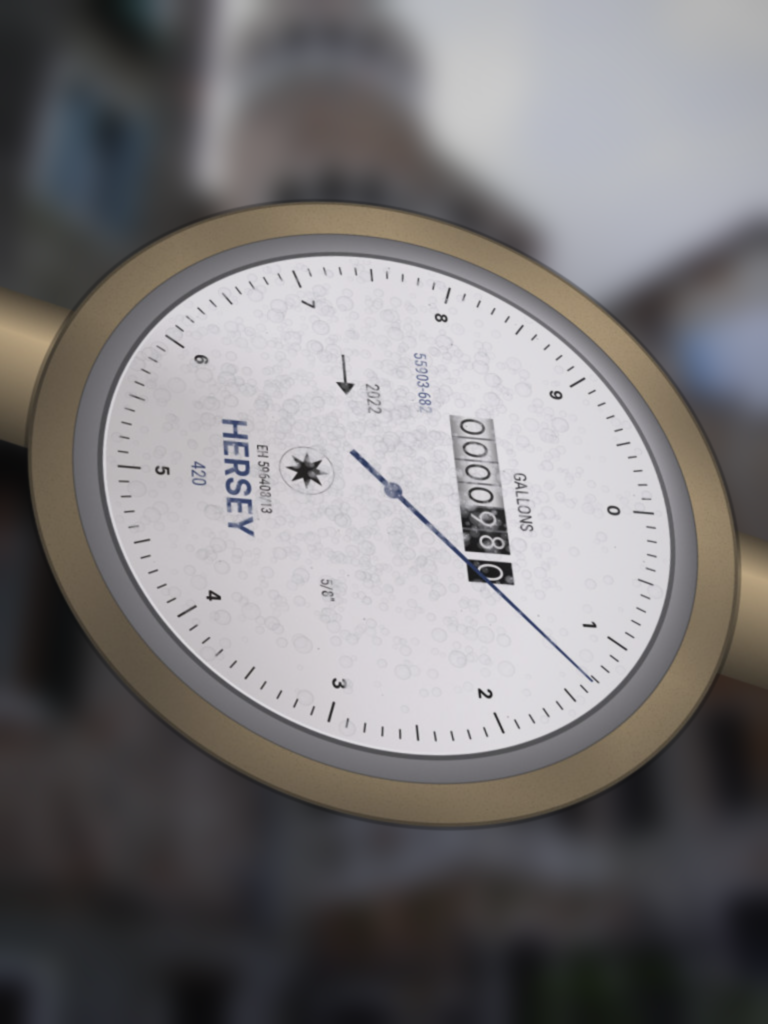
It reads 981.3 gal
